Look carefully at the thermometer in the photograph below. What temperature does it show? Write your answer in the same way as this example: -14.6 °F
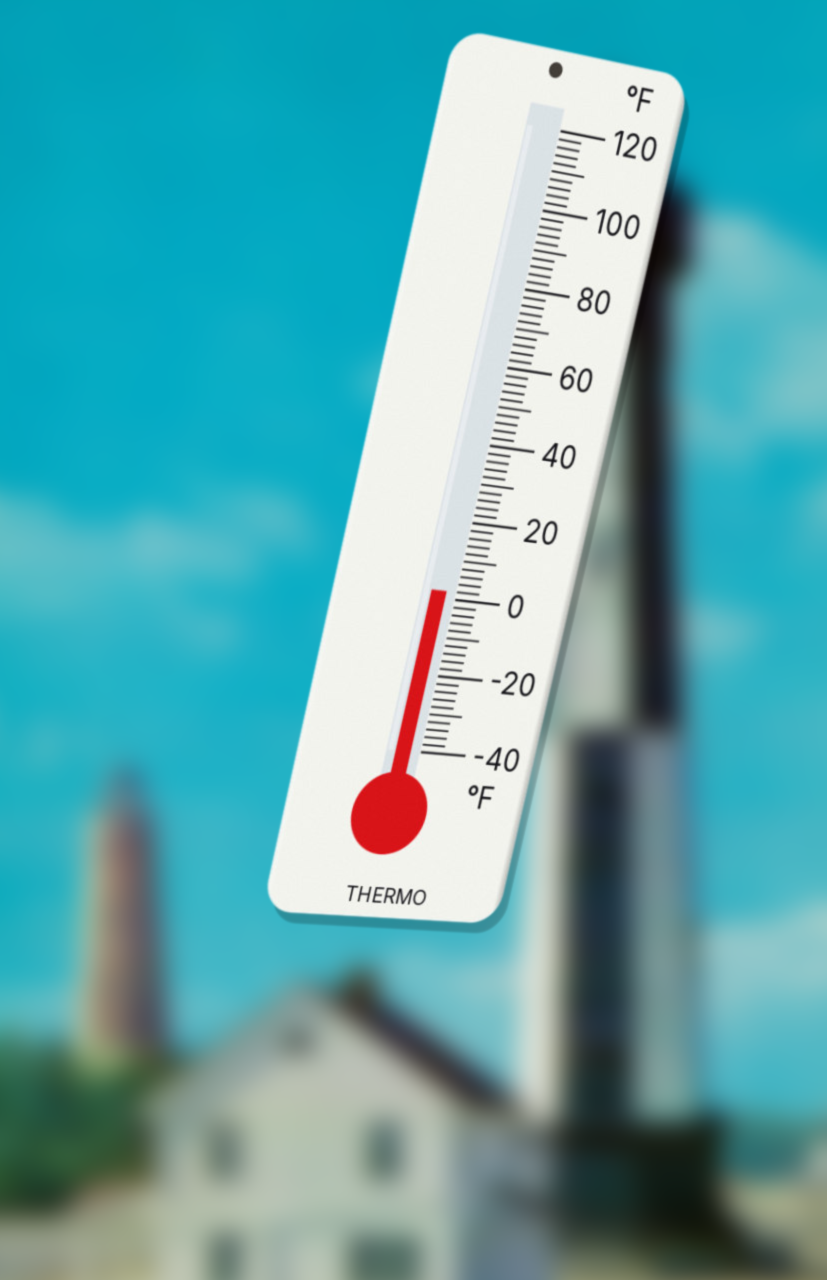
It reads 2 °F
